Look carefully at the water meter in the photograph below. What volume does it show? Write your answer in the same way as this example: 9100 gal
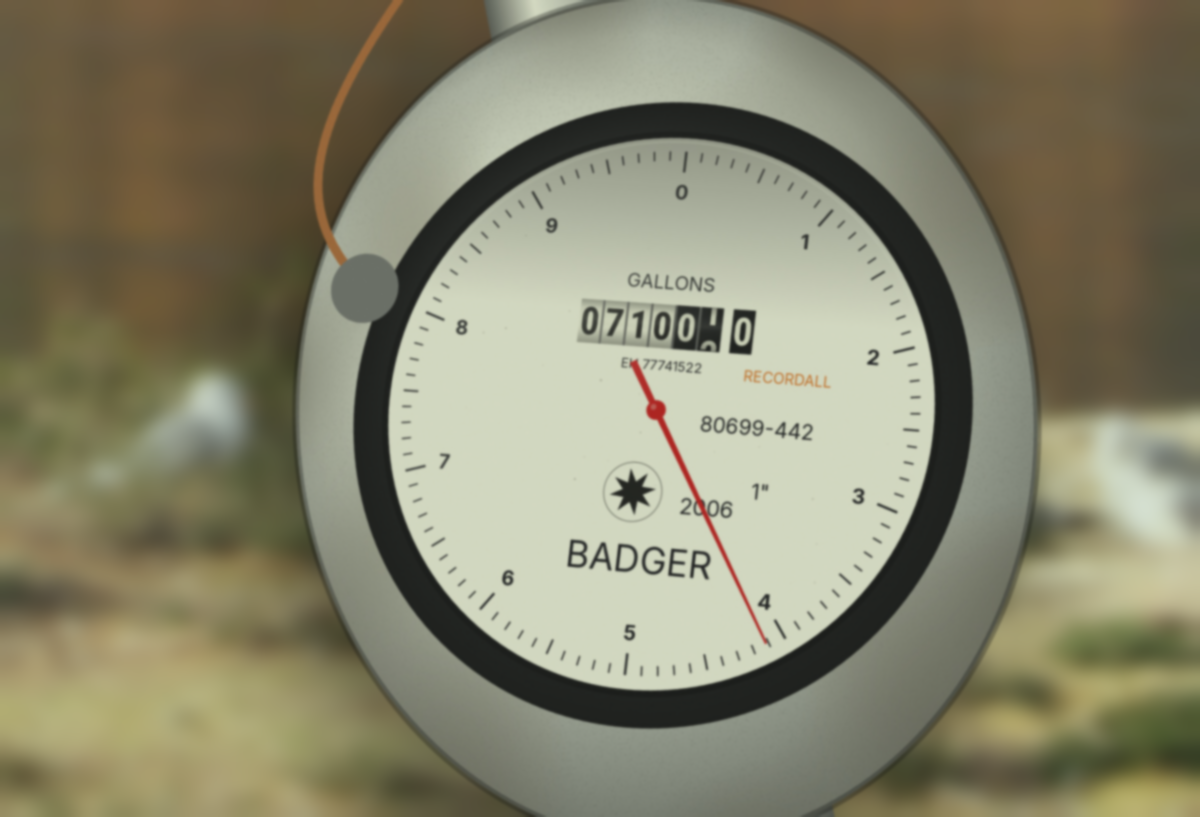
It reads 710014.1 gal
